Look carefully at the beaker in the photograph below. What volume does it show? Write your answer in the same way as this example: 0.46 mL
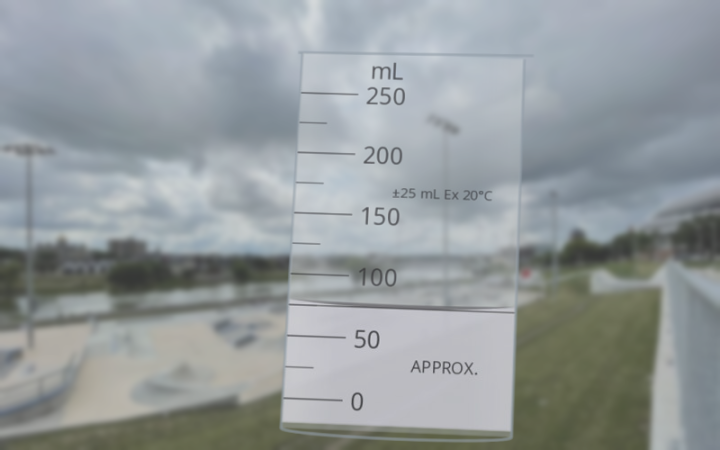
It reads 75 mL
